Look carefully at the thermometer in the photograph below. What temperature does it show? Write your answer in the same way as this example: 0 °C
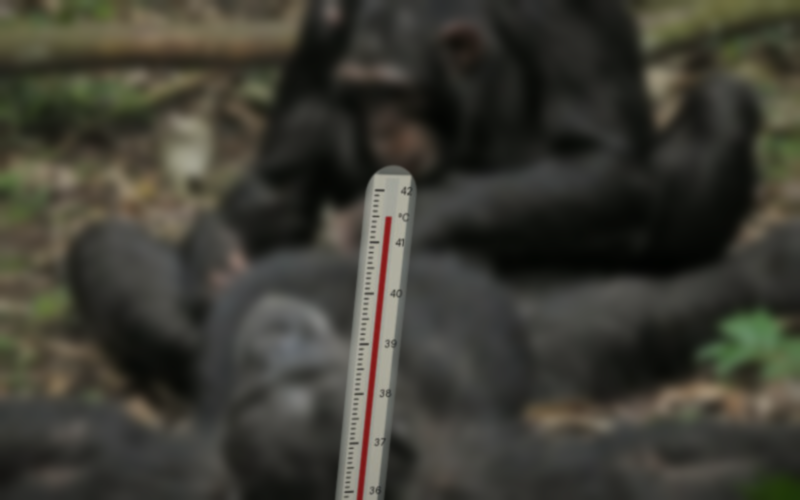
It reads 41.5 °C
